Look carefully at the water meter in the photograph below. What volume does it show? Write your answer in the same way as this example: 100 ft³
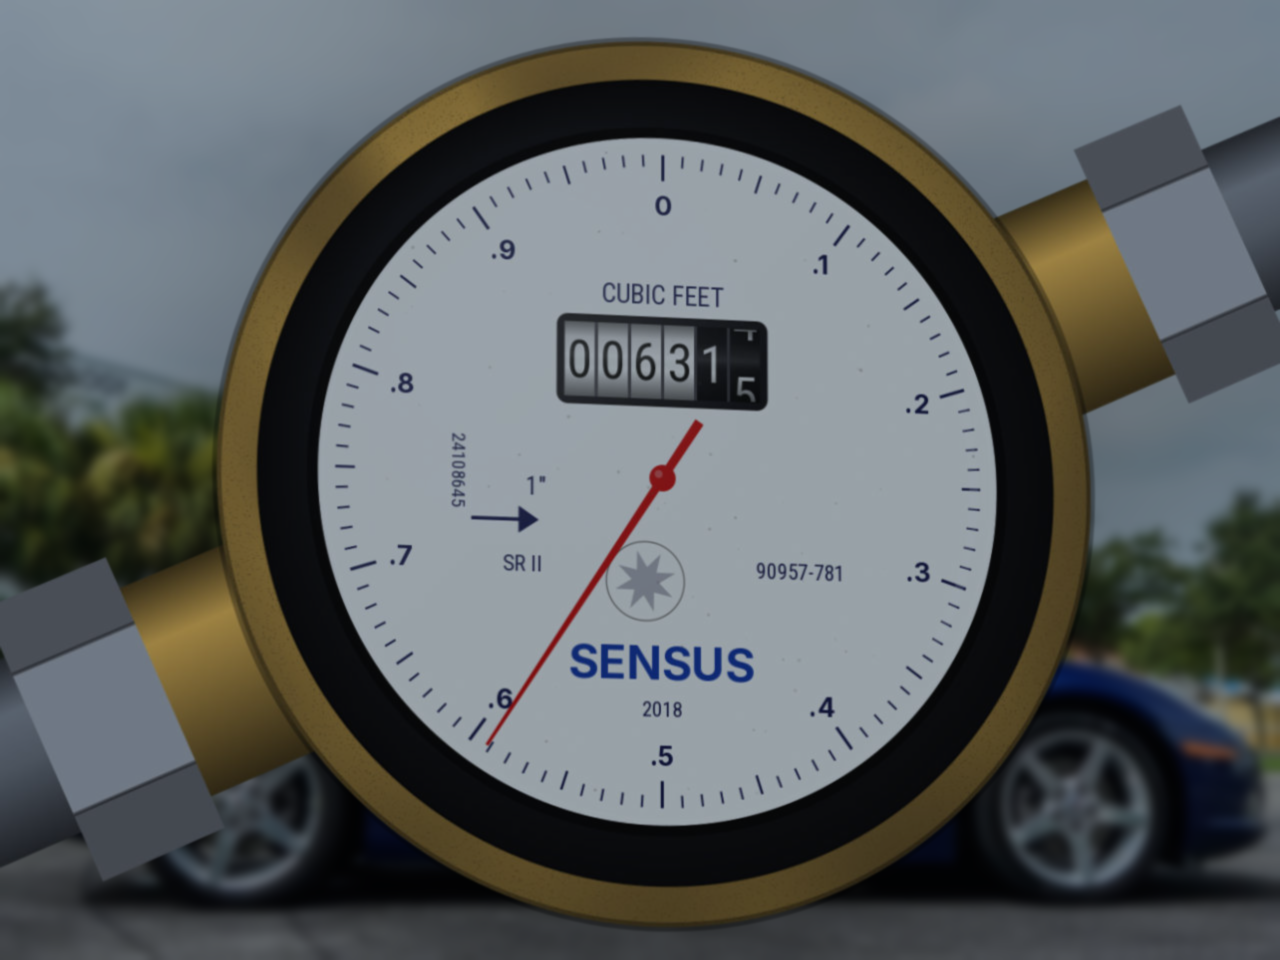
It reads 6314.59 ft³
